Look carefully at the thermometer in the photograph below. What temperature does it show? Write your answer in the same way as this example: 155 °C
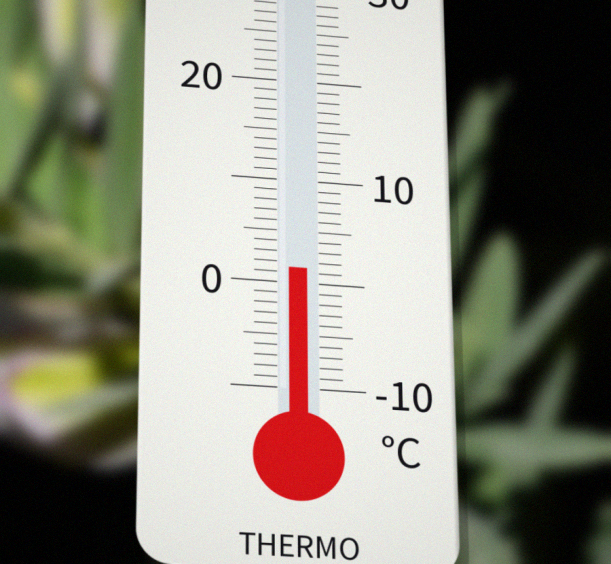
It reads 1.5 °C
